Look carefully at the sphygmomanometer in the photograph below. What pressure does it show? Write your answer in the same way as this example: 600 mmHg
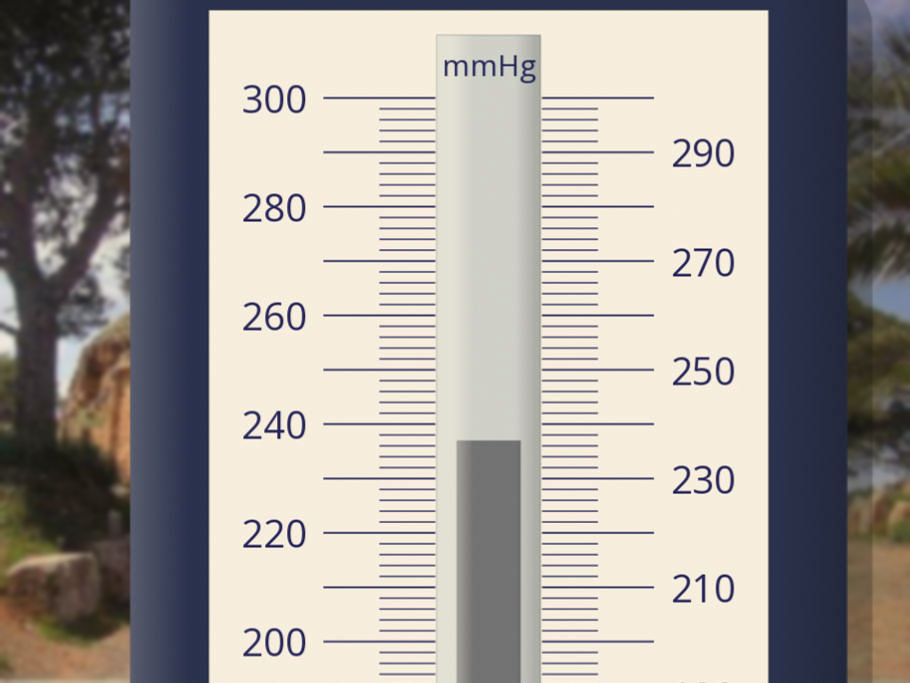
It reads 237 mmHg
